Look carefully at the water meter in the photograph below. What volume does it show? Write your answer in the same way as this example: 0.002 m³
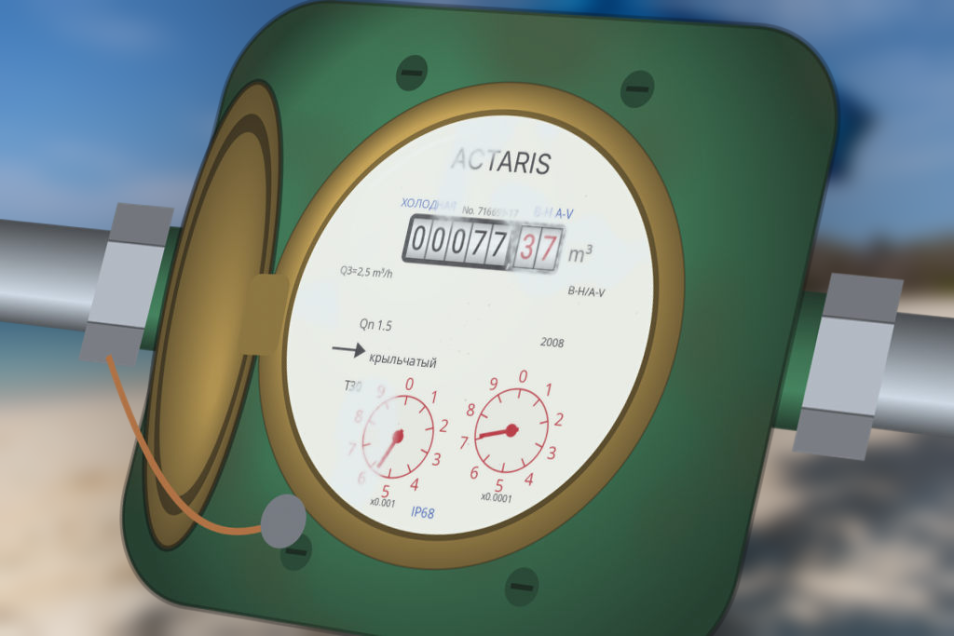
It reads 77.3757 m³
